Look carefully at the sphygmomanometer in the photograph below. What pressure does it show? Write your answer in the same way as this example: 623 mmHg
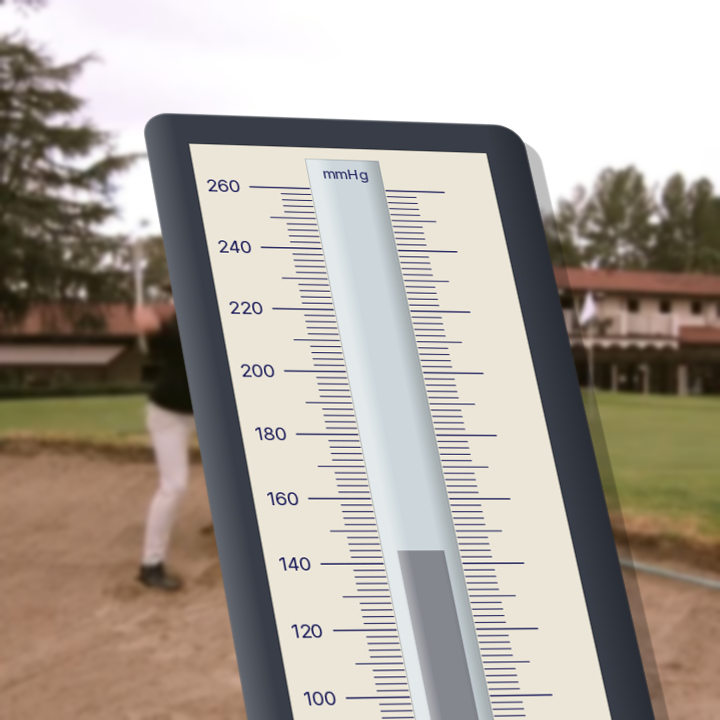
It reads 144 mmHg
